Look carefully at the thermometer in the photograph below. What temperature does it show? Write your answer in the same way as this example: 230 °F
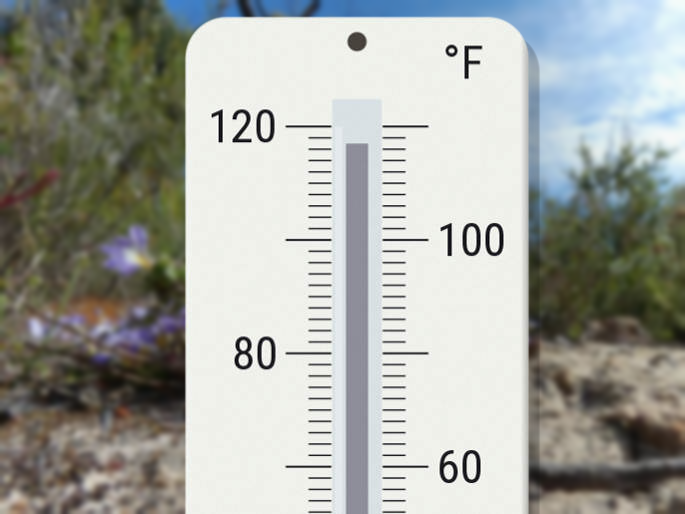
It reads 117 °F
